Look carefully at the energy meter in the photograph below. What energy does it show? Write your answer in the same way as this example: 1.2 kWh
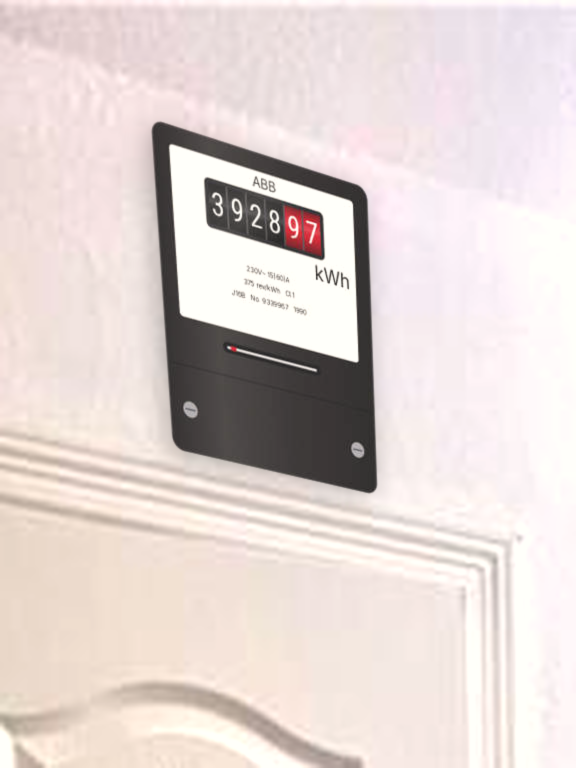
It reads 3928.97 kWh
